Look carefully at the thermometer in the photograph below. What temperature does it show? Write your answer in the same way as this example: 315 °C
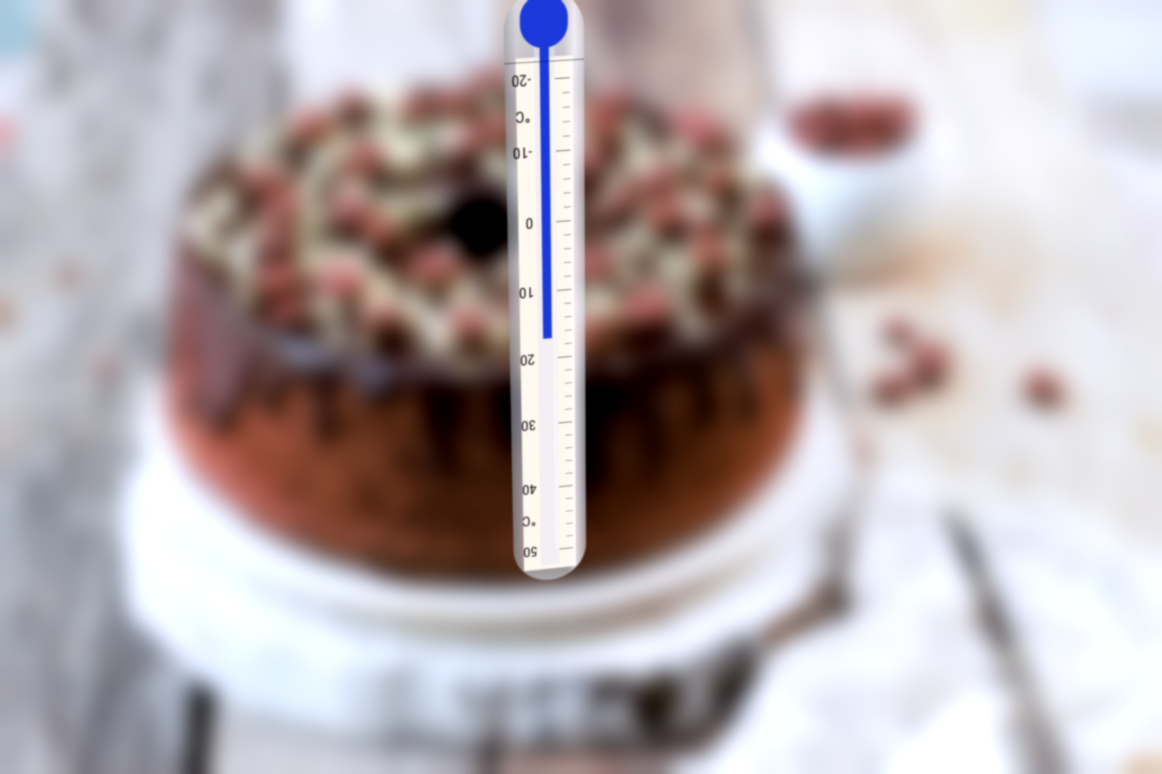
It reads 17 °C
